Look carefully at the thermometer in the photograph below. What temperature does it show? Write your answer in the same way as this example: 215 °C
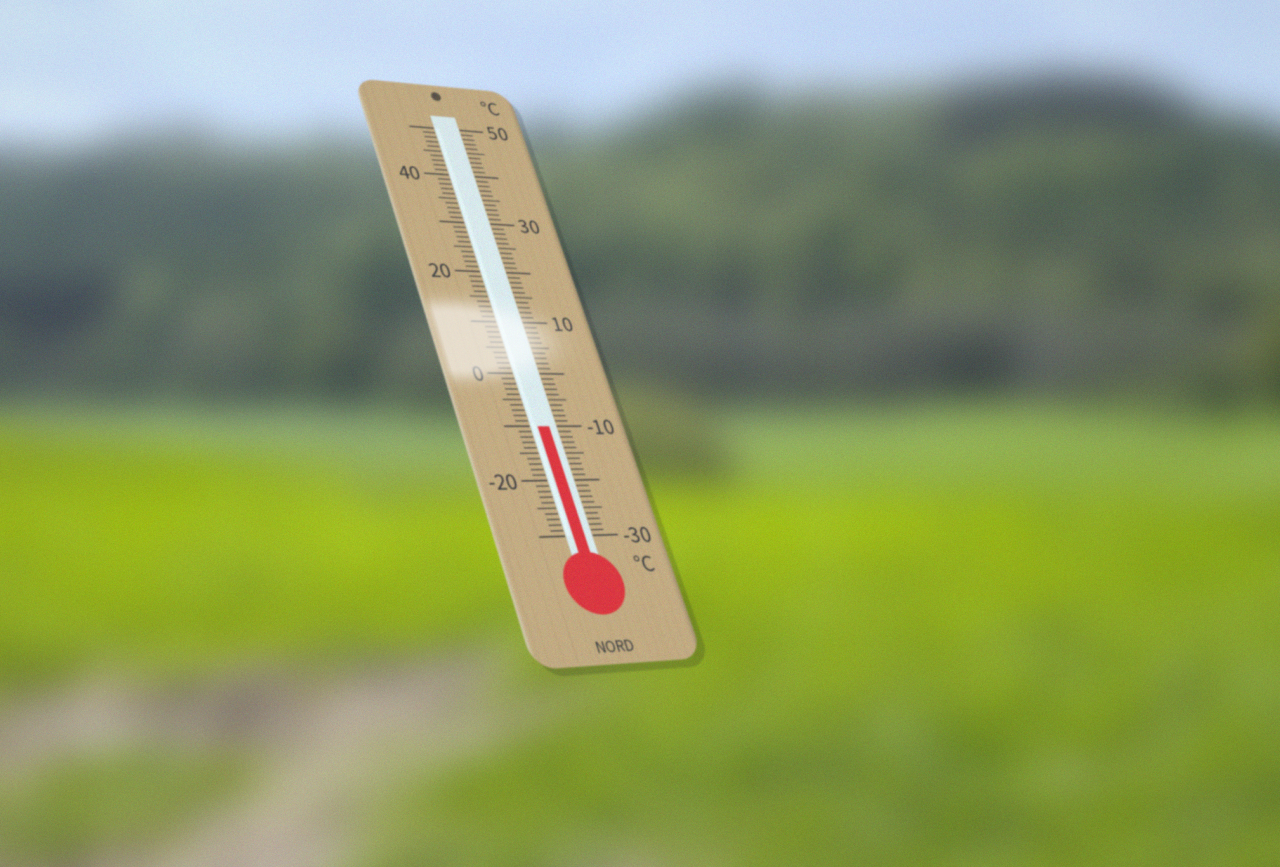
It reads -10 °C
